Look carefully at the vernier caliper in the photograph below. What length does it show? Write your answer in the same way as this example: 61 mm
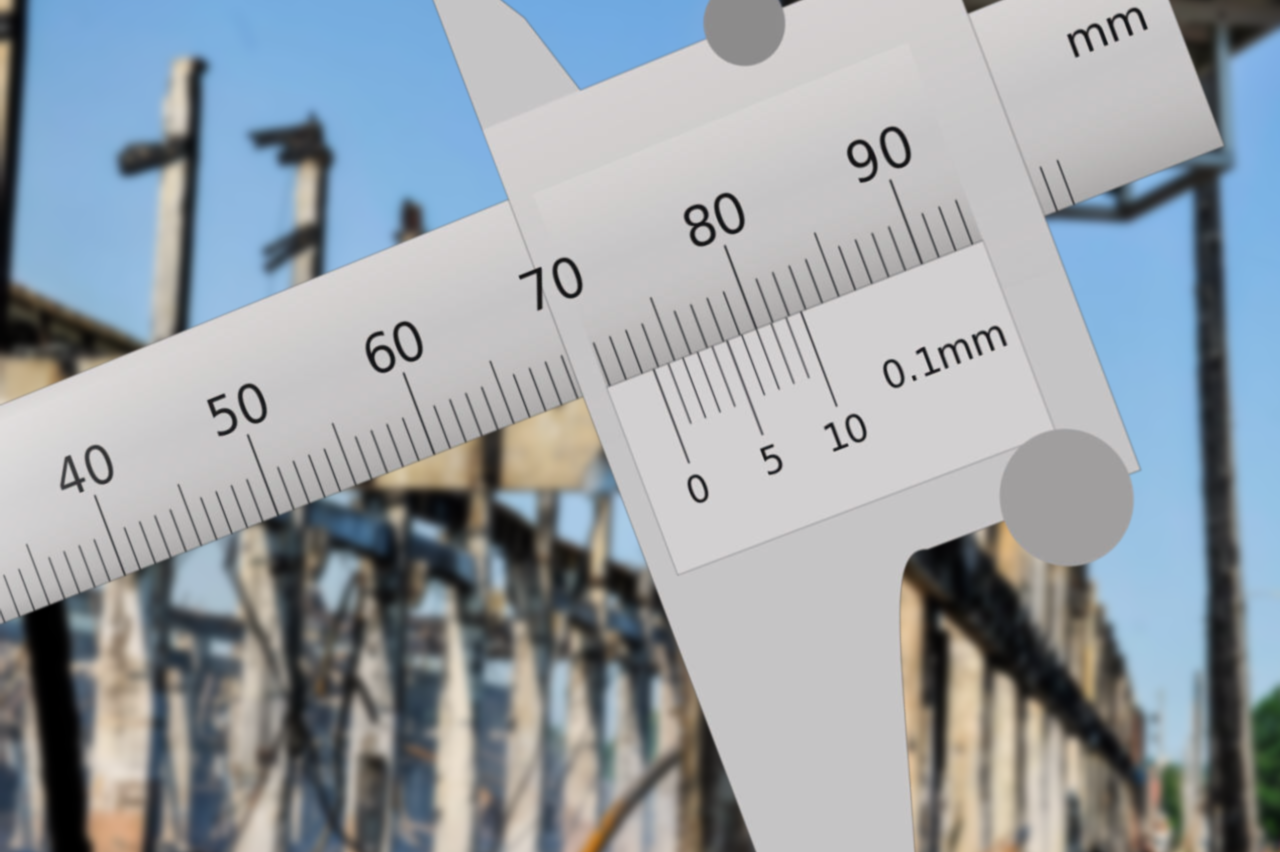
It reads 73.7 mm
